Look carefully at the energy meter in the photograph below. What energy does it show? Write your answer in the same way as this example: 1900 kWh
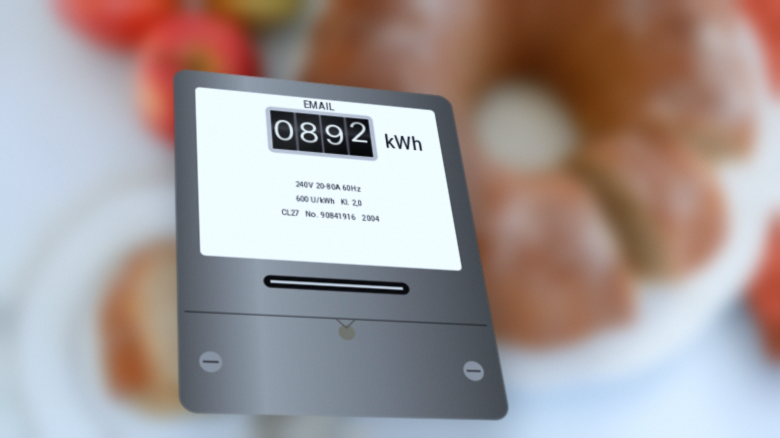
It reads 892 kWh
